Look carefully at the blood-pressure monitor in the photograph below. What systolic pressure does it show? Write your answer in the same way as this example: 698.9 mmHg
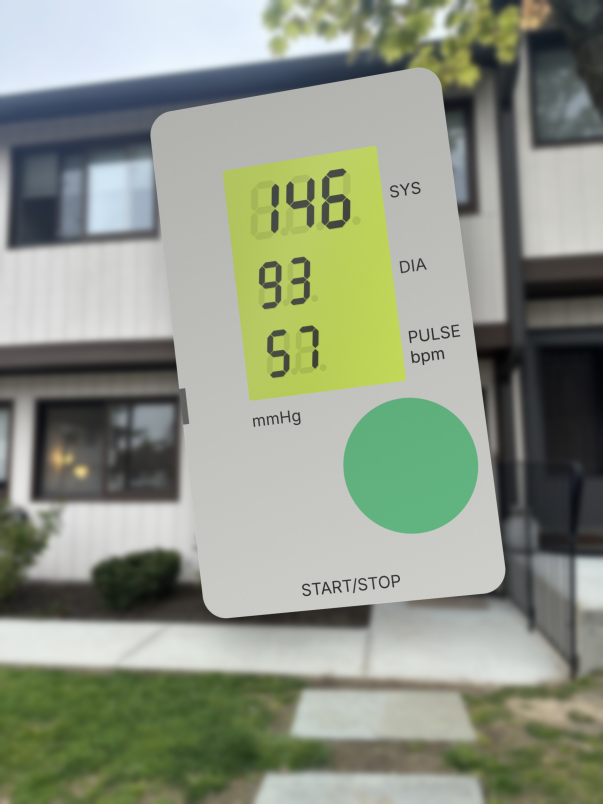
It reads 146 mmHg
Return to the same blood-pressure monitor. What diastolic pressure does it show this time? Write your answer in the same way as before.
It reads 93 mmHg
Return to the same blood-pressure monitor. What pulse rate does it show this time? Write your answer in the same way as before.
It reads 57 bpm
